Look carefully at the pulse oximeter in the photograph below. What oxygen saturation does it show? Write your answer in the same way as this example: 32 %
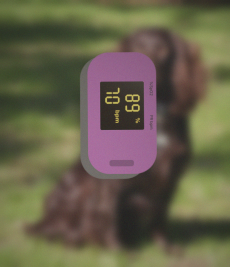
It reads 89 %
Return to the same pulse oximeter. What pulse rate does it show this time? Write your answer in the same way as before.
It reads 70 bpm
